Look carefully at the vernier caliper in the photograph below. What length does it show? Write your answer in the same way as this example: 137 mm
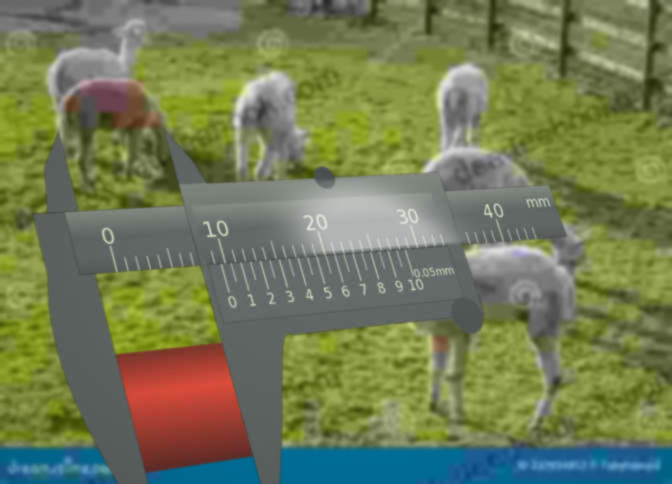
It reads 9.6 mm
